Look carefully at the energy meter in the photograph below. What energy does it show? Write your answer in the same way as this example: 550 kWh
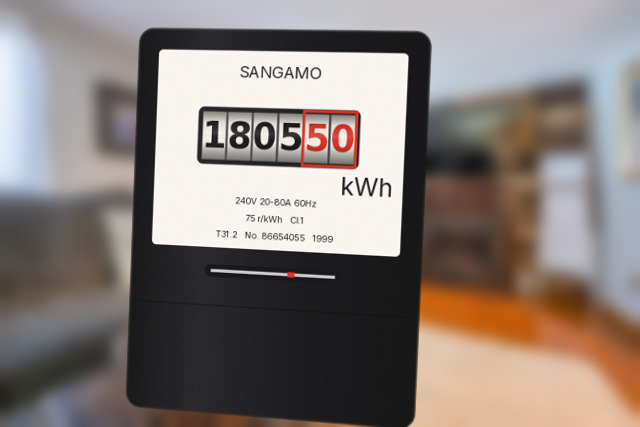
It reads 1805.50 kWh
